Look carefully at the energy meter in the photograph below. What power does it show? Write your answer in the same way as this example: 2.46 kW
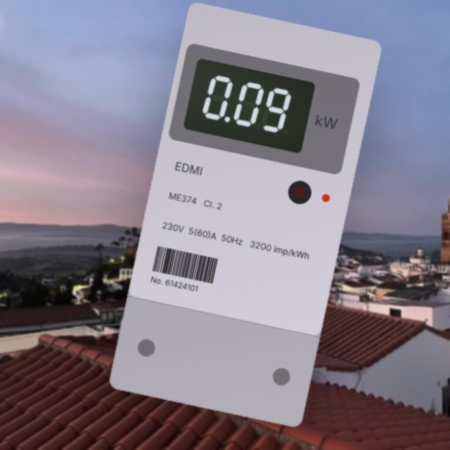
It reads 0.09 kW
